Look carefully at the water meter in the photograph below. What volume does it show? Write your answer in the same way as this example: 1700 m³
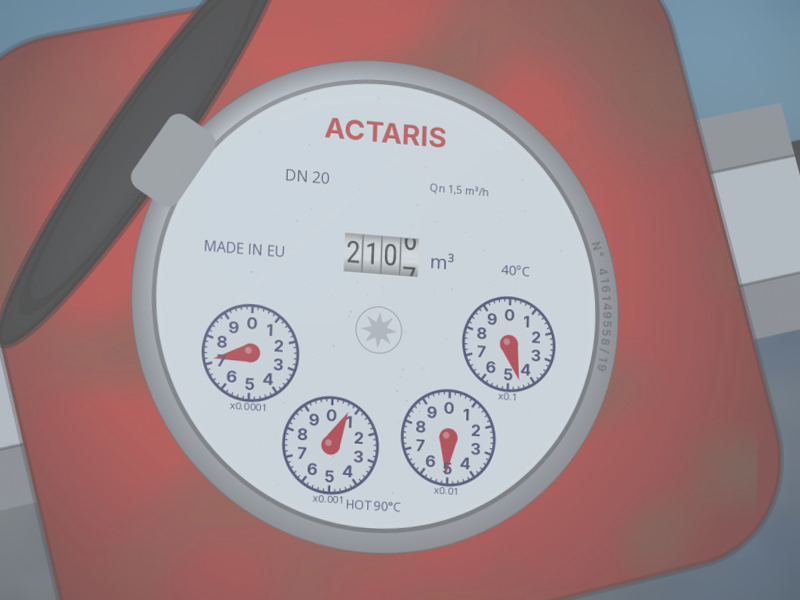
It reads 2106.4507 m³
